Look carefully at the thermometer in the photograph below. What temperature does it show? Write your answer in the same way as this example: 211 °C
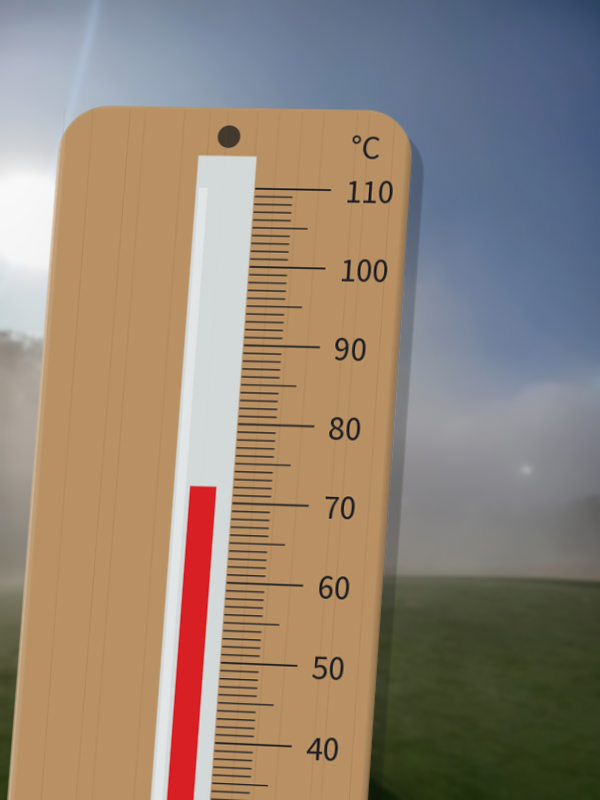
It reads 72 °C
